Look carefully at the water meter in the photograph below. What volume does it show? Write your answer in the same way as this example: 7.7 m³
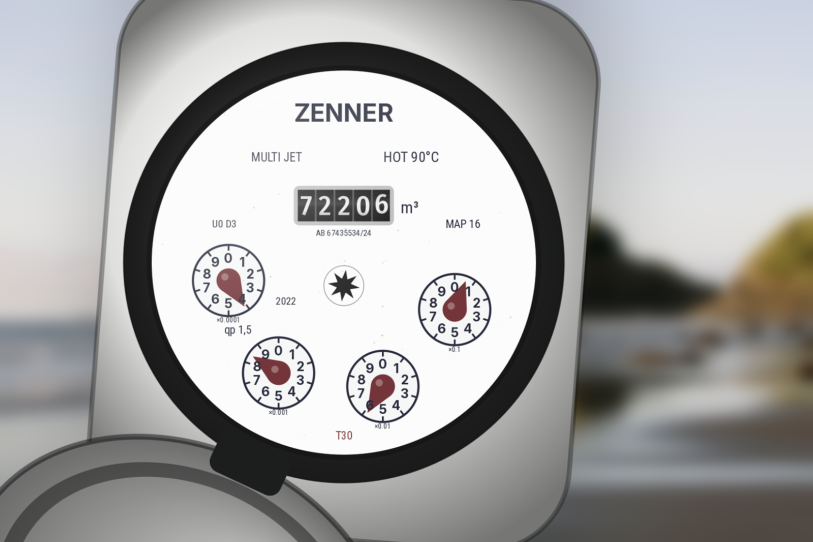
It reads 72206.0584 m³
